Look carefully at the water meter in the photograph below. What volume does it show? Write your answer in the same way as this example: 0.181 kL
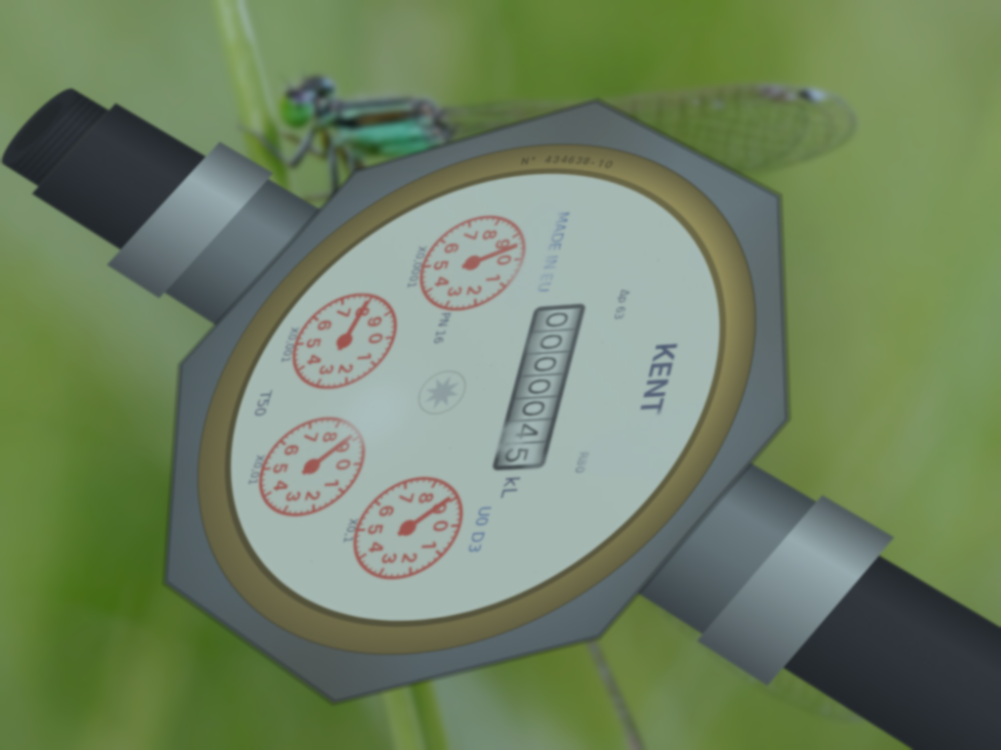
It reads 44.8879 kL
